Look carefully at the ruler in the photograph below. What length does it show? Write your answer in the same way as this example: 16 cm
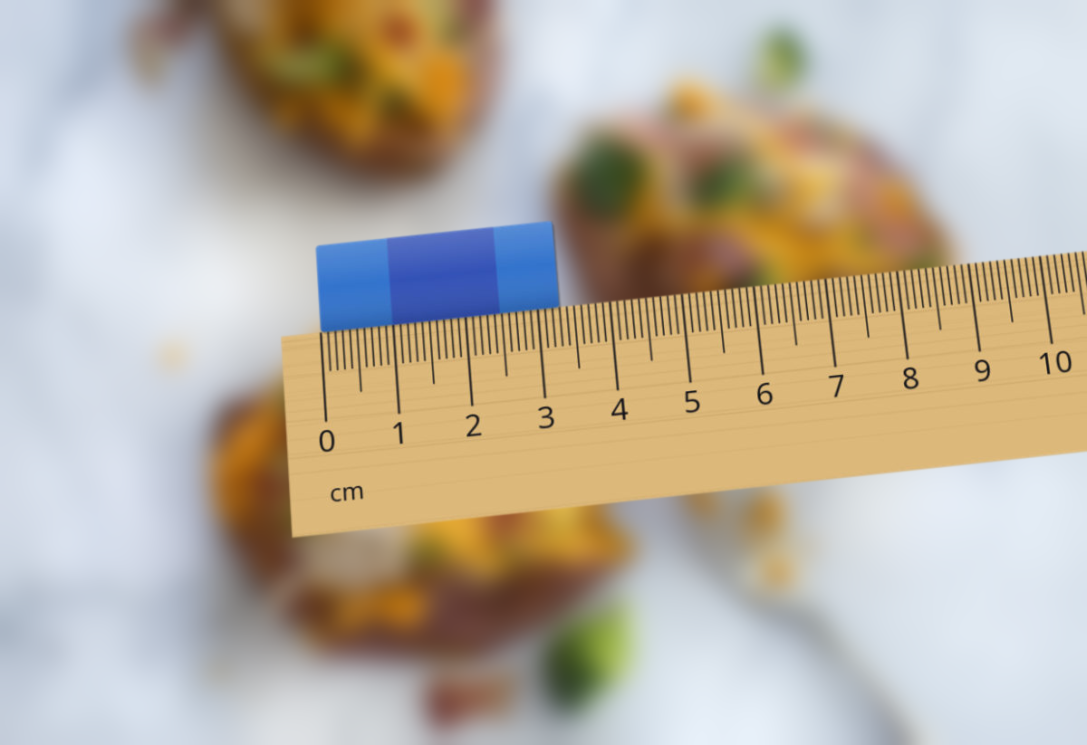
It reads 3.3 cm
